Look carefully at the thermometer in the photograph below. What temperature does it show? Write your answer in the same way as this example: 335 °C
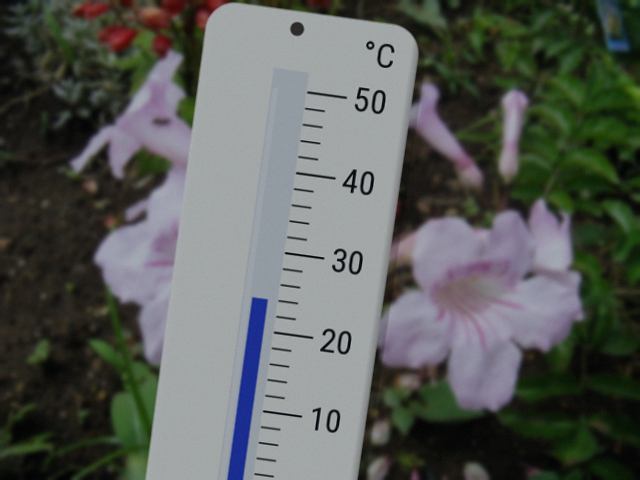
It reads 24 °C
